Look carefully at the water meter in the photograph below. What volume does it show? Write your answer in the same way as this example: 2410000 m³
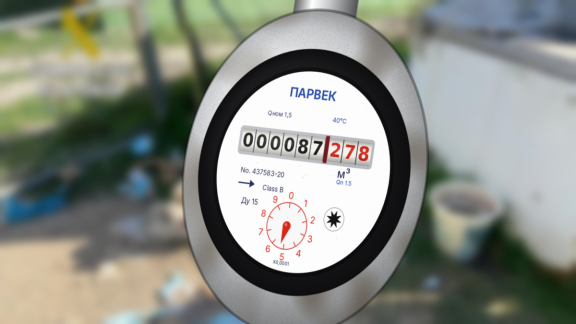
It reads 87.2785 m³
